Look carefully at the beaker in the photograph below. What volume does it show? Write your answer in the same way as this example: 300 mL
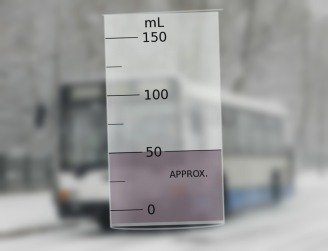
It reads 50 mL
